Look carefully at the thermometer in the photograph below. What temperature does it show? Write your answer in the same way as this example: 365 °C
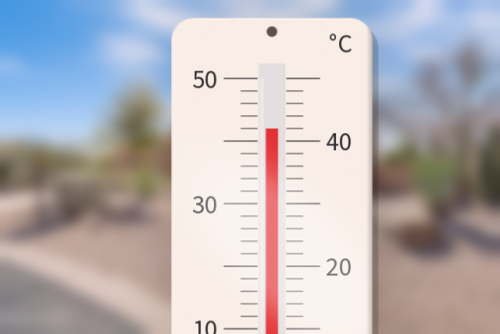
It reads 42 °C
